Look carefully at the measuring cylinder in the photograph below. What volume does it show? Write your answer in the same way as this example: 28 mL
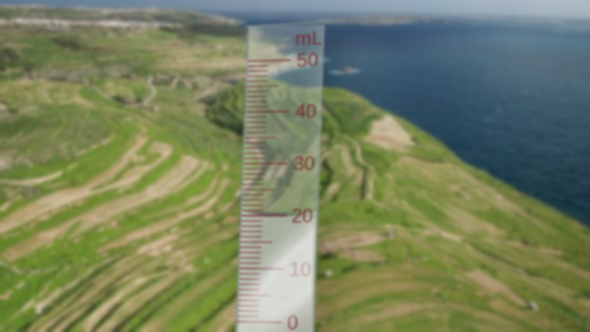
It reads 20 mL
